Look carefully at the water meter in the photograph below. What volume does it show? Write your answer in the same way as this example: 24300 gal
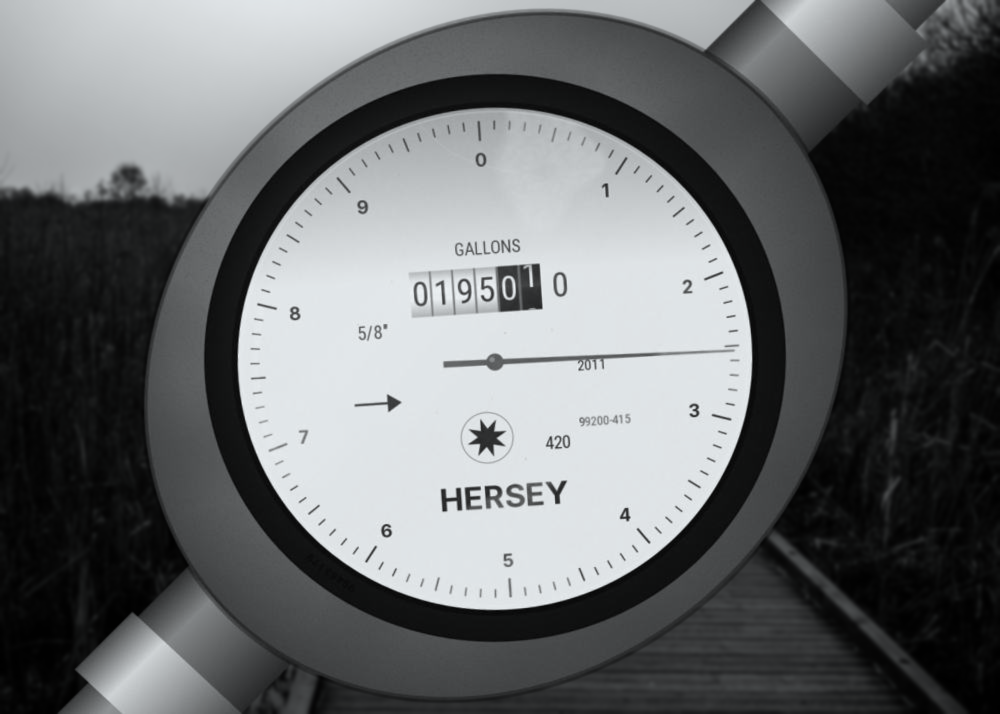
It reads 195012.5 gal
